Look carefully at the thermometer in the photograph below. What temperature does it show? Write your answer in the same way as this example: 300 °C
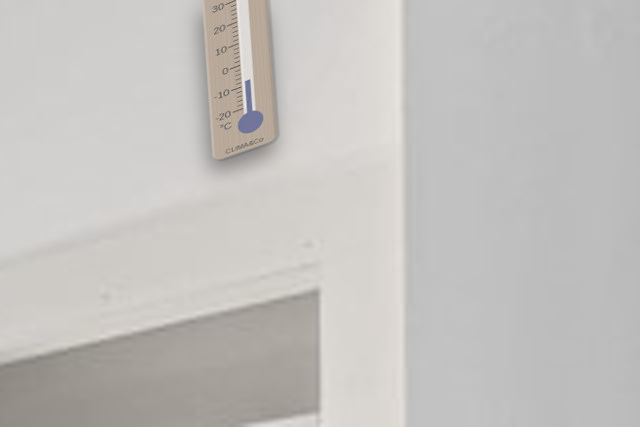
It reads -8 °C
